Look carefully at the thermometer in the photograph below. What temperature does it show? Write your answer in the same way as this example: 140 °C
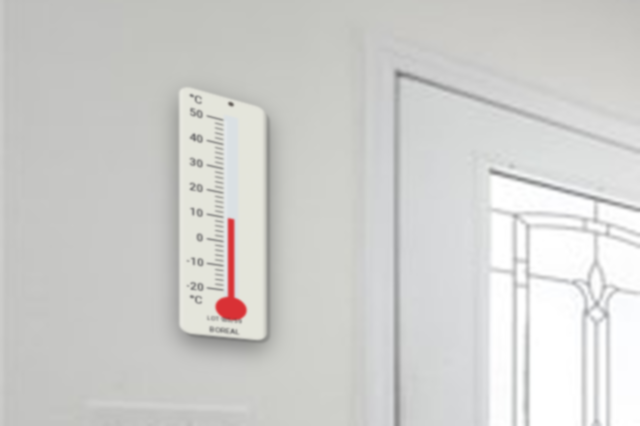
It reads 10 °C
